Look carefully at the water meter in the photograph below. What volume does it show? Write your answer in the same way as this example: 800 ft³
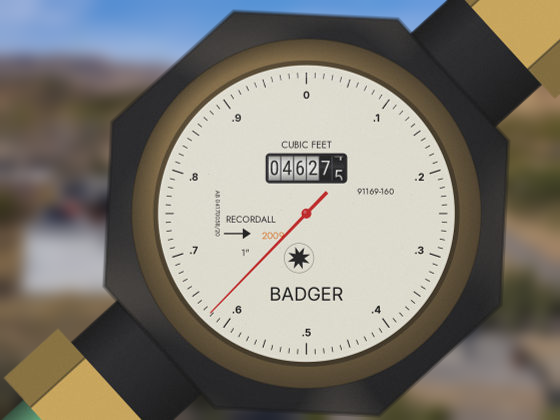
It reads 46274.62 ft³
